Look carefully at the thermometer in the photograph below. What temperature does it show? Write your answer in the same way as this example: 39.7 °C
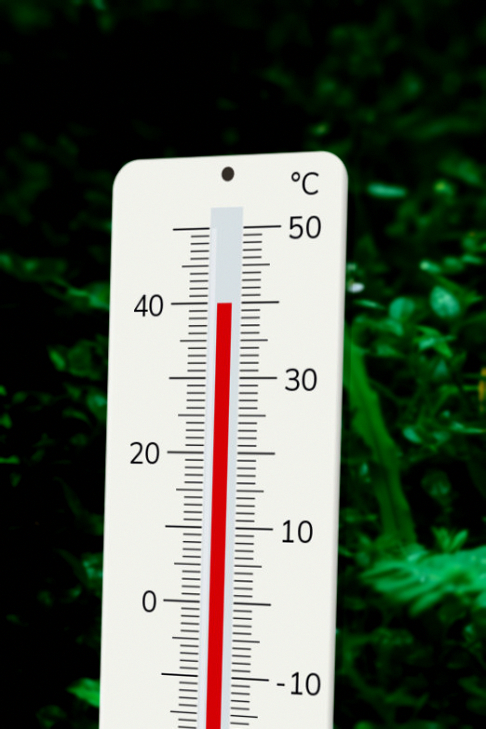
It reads 40 °C
